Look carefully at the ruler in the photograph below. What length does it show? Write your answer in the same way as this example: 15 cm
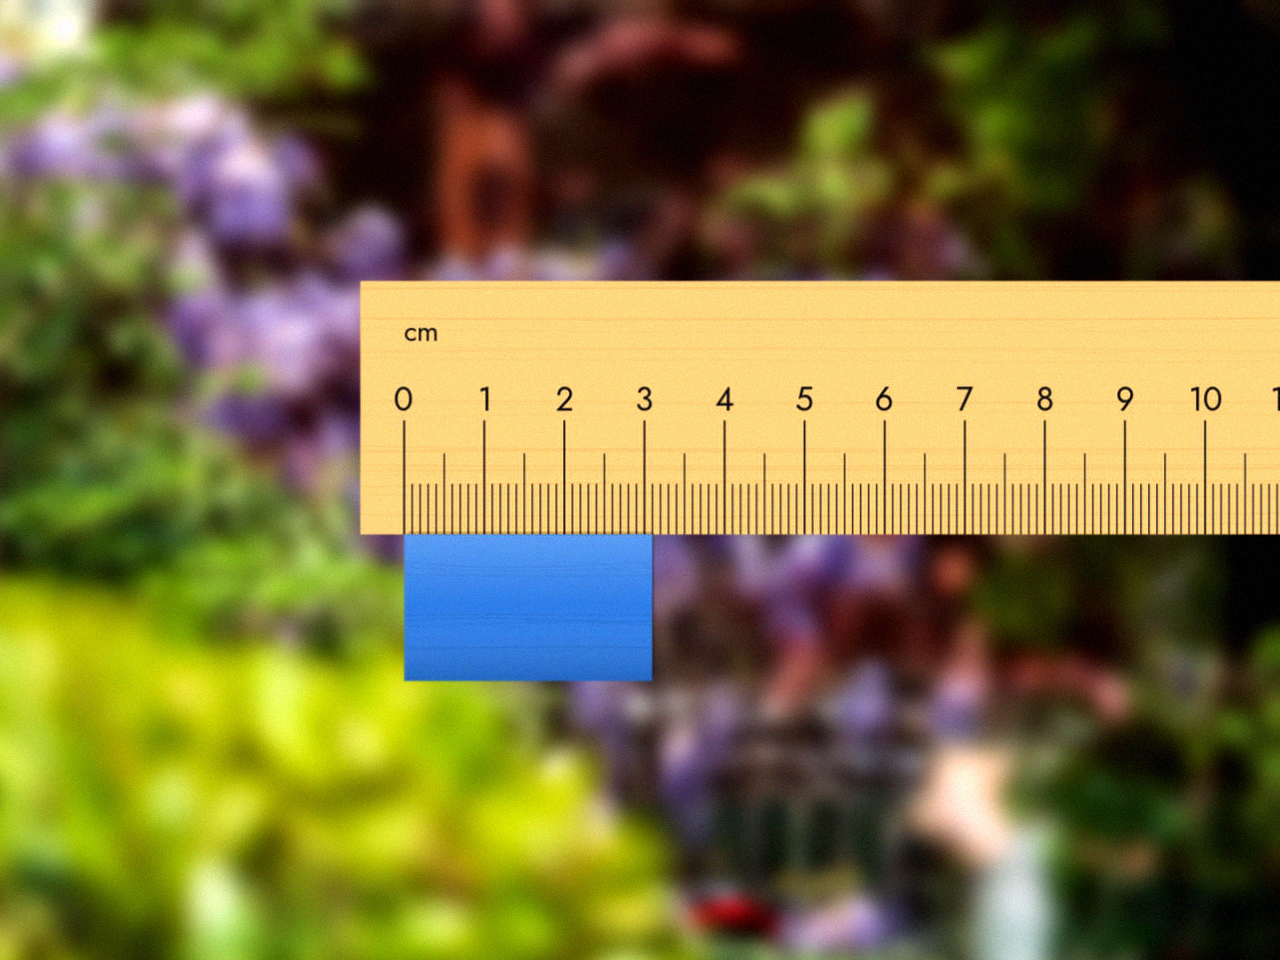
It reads 3.1 cm
